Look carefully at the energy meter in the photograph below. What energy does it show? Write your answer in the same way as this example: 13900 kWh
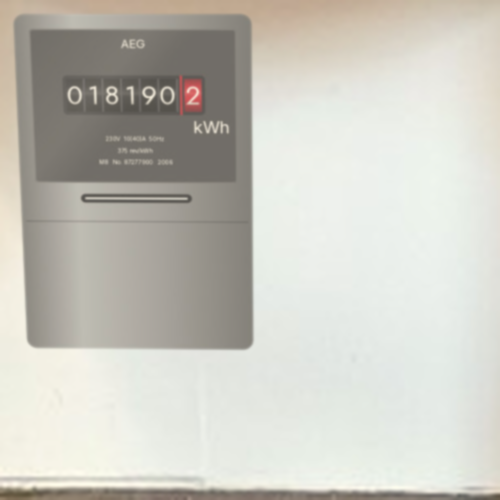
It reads 18190.2 kWh
